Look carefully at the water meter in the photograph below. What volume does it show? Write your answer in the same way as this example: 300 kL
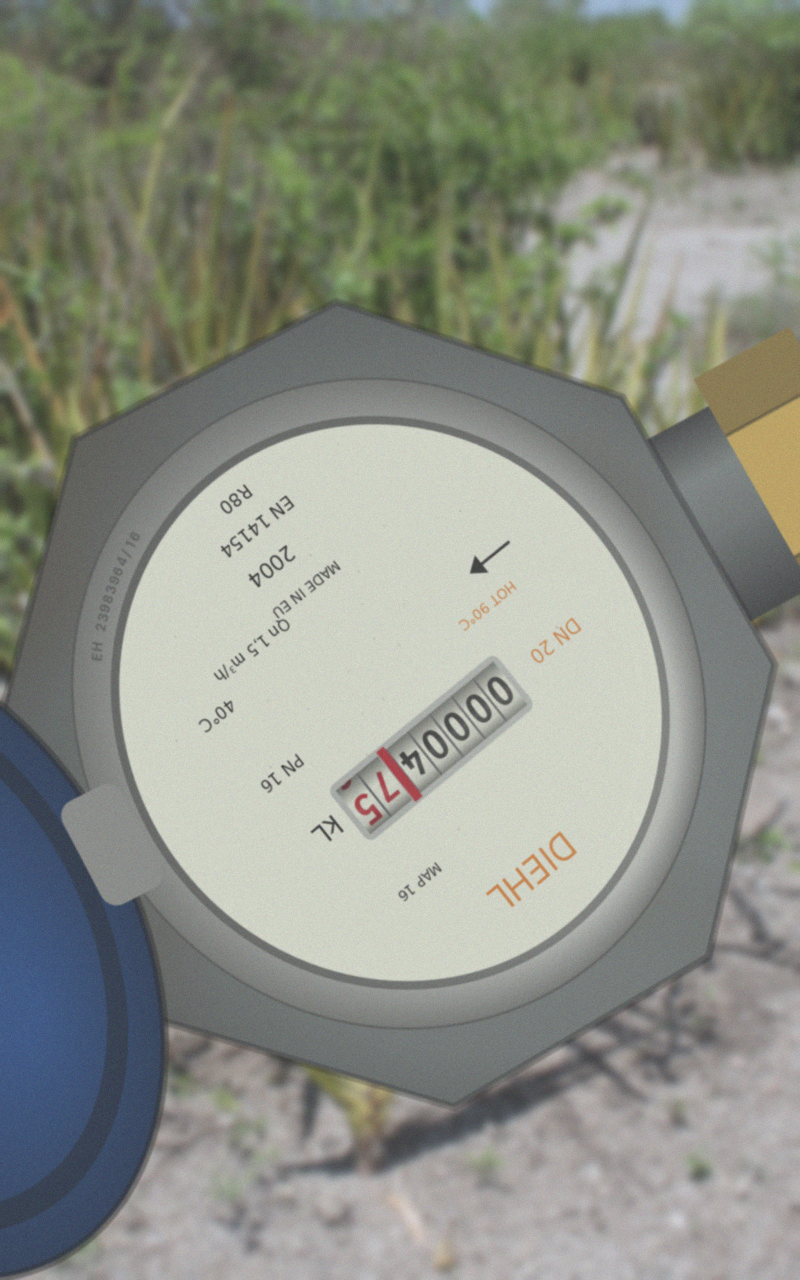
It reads 4.75 kL
